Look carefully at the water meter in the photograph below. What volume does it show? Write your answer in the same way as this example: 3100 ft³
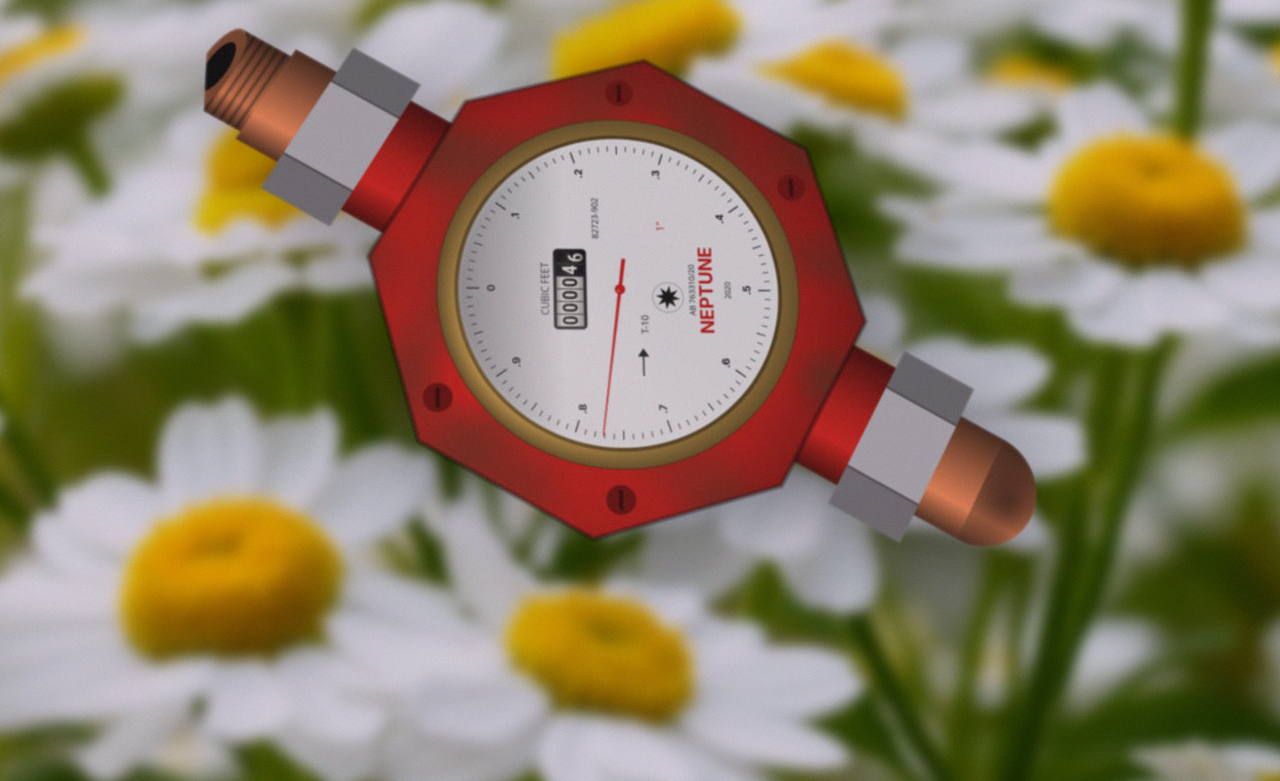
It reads 45.77 ft³
